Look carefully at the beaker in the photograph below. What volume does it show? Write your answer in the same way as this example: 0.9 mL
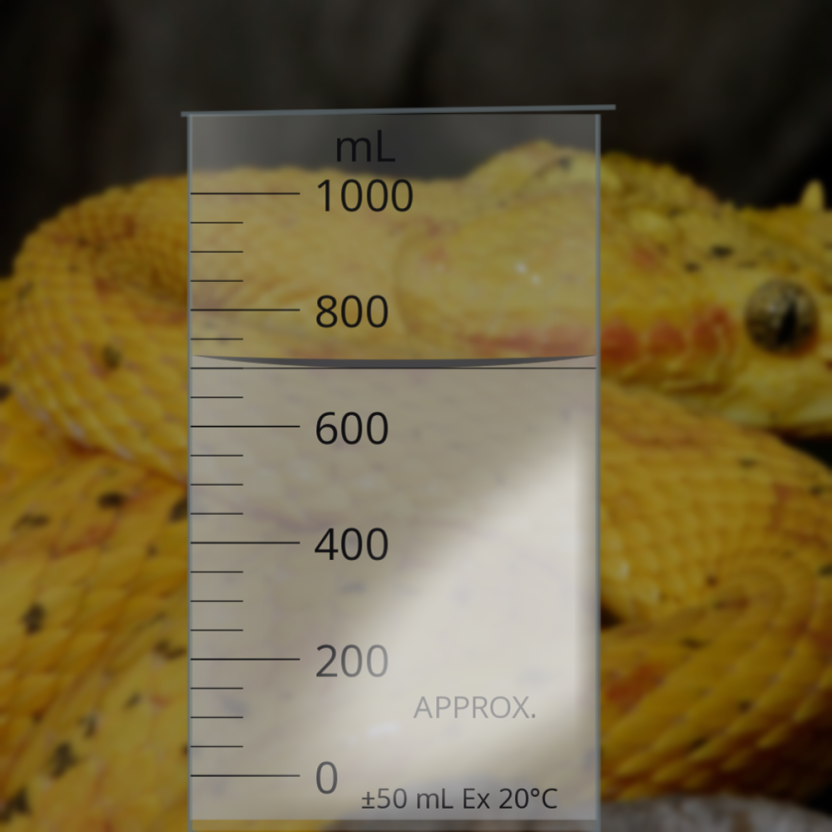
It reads 700 mL
